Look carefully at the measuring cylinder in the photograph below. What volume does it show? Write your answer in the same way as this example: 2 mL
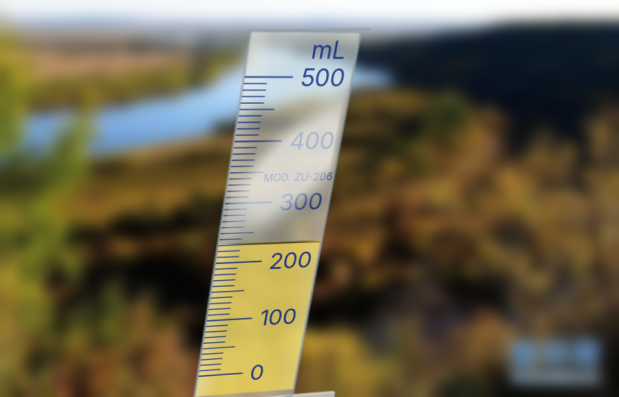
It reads 230 mL
